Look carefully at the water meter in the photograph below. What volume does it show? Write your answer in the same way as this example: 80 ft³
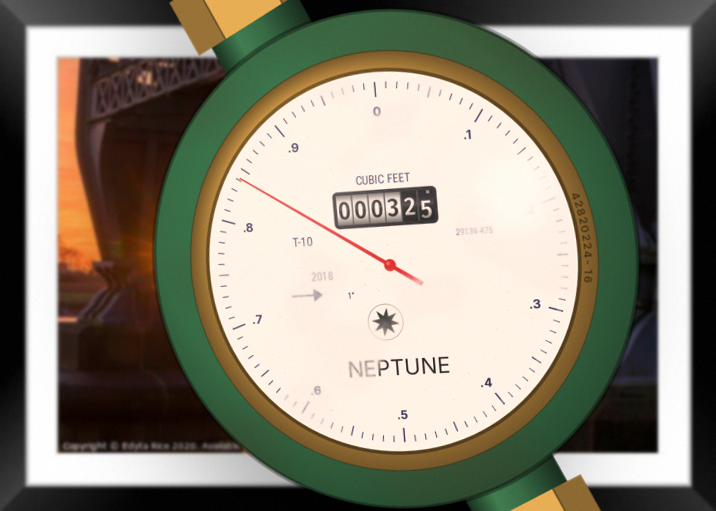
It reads 324.84 ft³
